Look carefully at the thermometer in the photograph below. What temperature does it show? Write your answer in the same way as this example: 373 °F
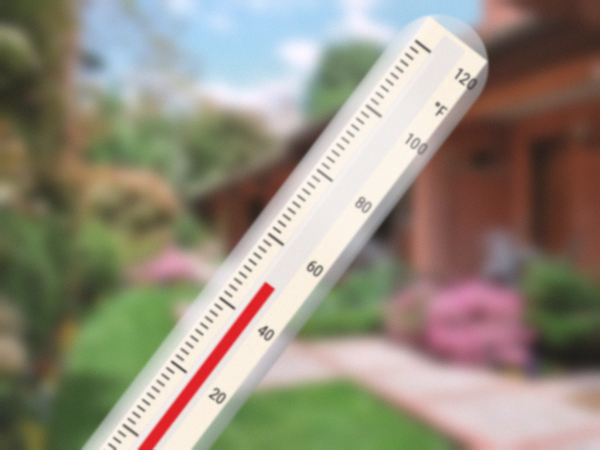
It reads 50 °F
